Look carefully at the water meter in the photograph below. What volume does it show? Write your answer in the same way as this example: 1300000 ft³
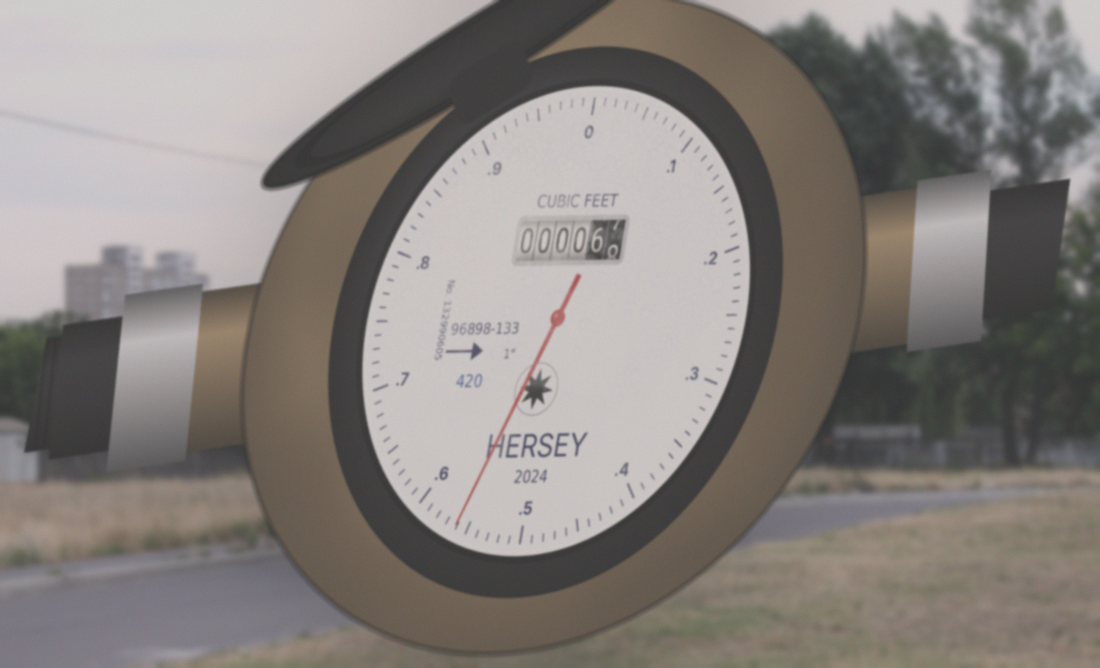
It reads 67.56 ft³
